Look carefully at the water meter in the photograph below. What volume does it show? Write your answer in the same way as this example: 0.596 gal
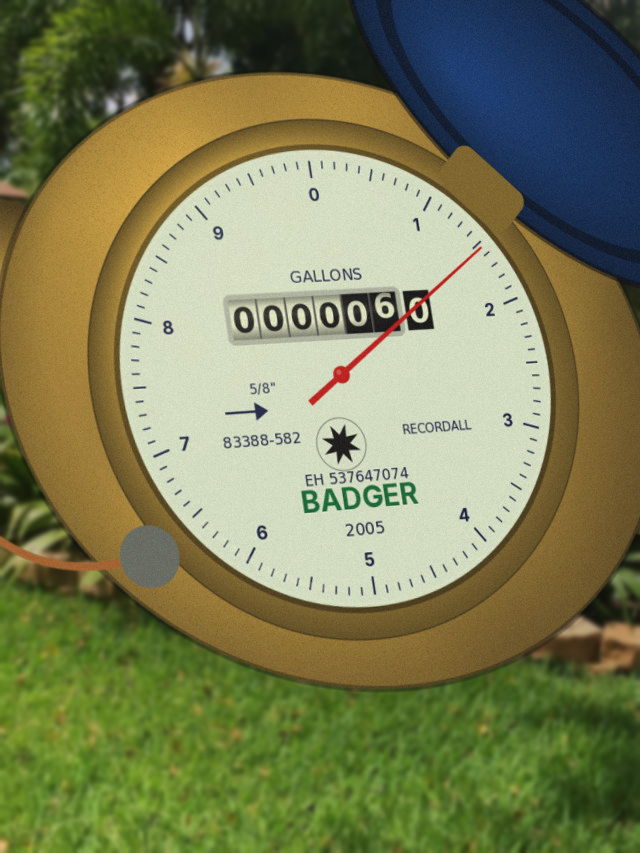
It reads 61.5 gal
